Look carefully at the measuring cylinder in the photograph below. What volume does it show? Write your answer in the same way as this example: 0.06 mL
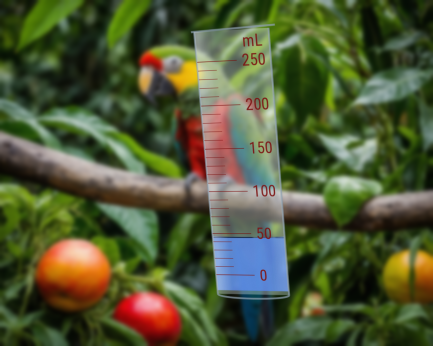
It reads 45 mL
